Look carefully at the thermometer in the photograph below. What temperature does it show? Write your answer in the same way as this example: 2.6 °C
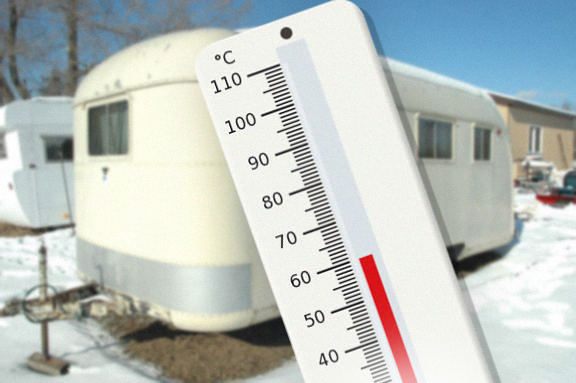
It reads 60 °C
